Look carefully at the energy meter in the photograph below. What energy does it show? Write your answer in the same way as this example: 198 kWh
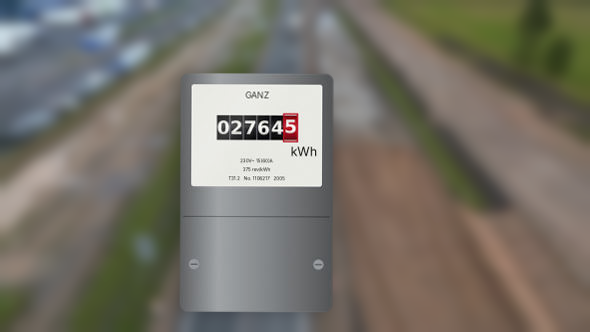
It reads 2764.5 kWh
